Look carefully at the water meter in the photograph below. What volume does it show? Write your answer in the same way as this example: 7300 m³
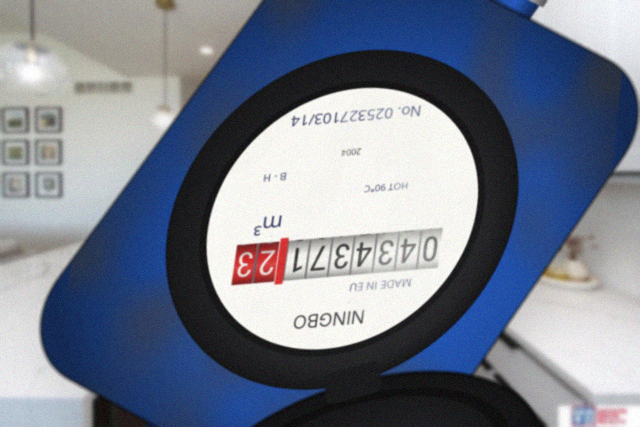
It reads 434371.23 m³
